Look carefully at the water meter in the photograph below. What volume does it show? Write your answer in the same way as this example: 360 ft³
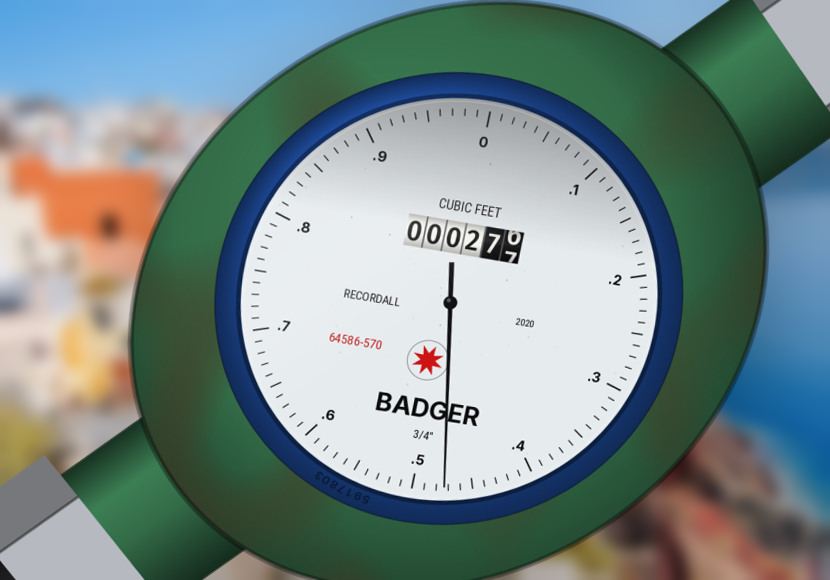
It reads 276.47 ft³
